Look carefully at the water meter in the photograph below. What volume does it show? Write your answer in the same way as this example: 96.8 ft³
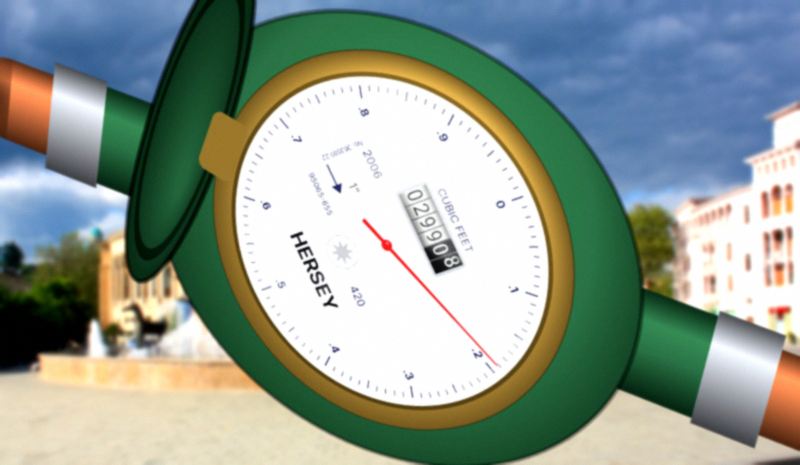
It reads 29908.19 ft³
